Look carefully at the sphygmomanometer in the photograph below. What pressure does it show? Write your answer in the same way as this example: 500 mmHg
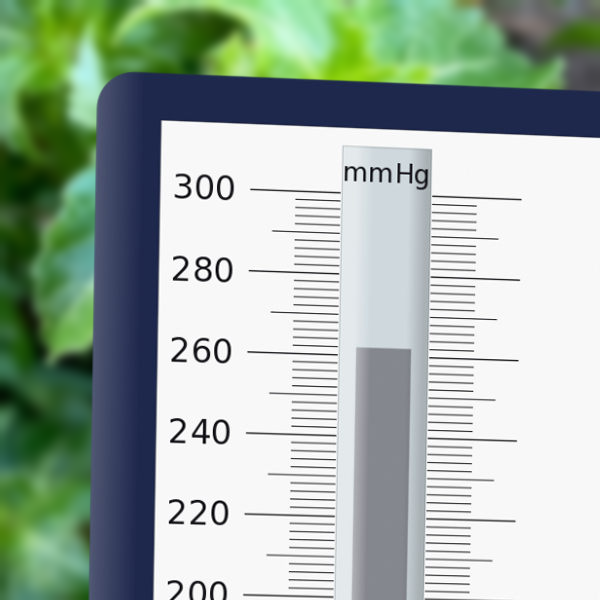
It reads 262 mmHg
